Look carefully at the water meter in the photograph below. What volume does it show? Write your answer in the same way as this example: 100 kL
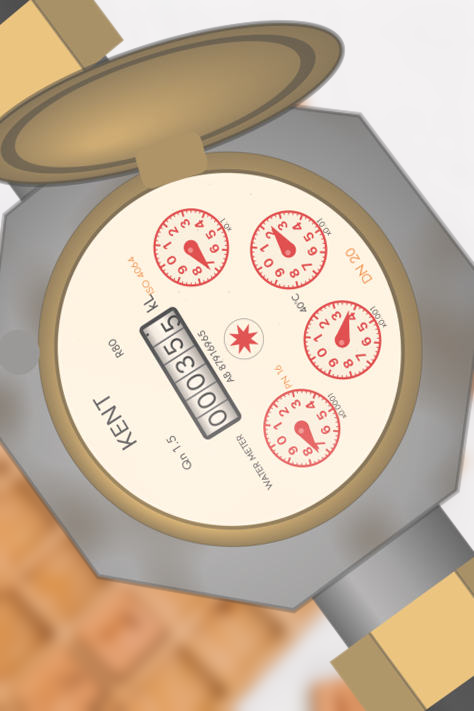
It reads 354.7237 kL
